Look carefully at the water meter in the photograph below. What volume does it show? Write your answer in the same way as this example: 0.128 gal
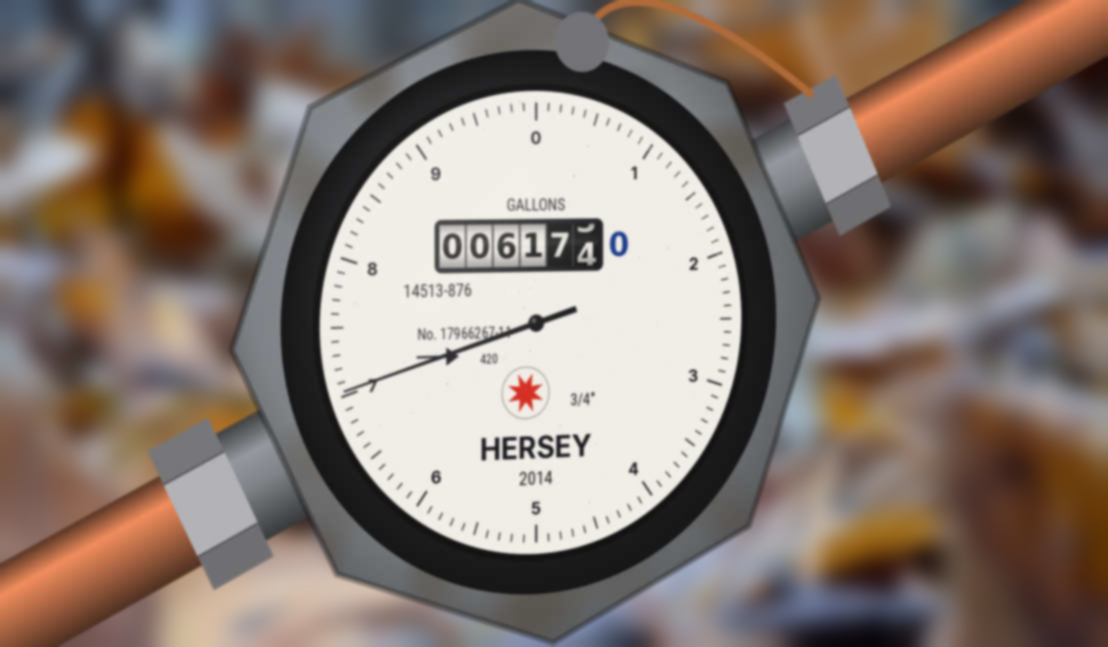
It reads 61737.0 gal
